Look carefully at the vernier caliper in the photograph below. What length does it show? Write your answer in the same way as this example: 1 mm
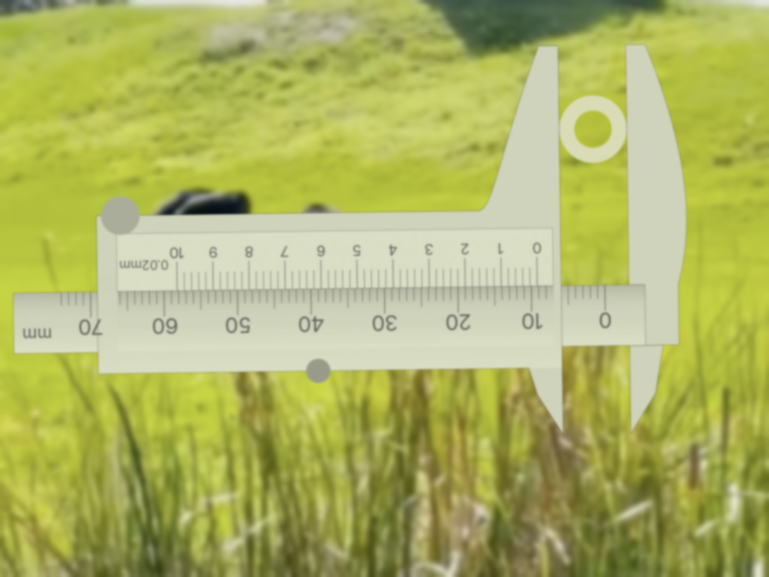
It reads 9.2 mm
